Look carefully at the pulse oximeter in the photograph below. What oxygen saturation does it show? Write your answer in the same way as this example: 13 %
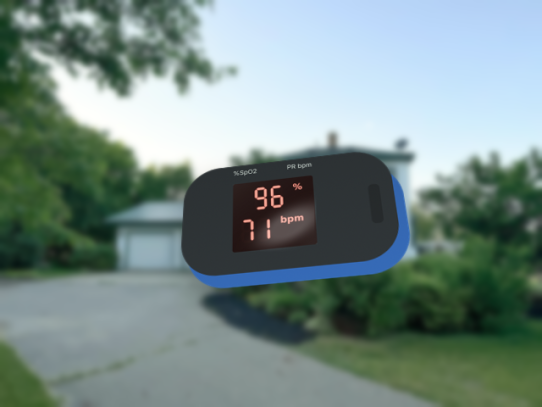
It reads 96 %
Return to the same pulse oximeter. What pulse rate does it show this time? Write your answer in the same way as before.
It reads 71 bpm
